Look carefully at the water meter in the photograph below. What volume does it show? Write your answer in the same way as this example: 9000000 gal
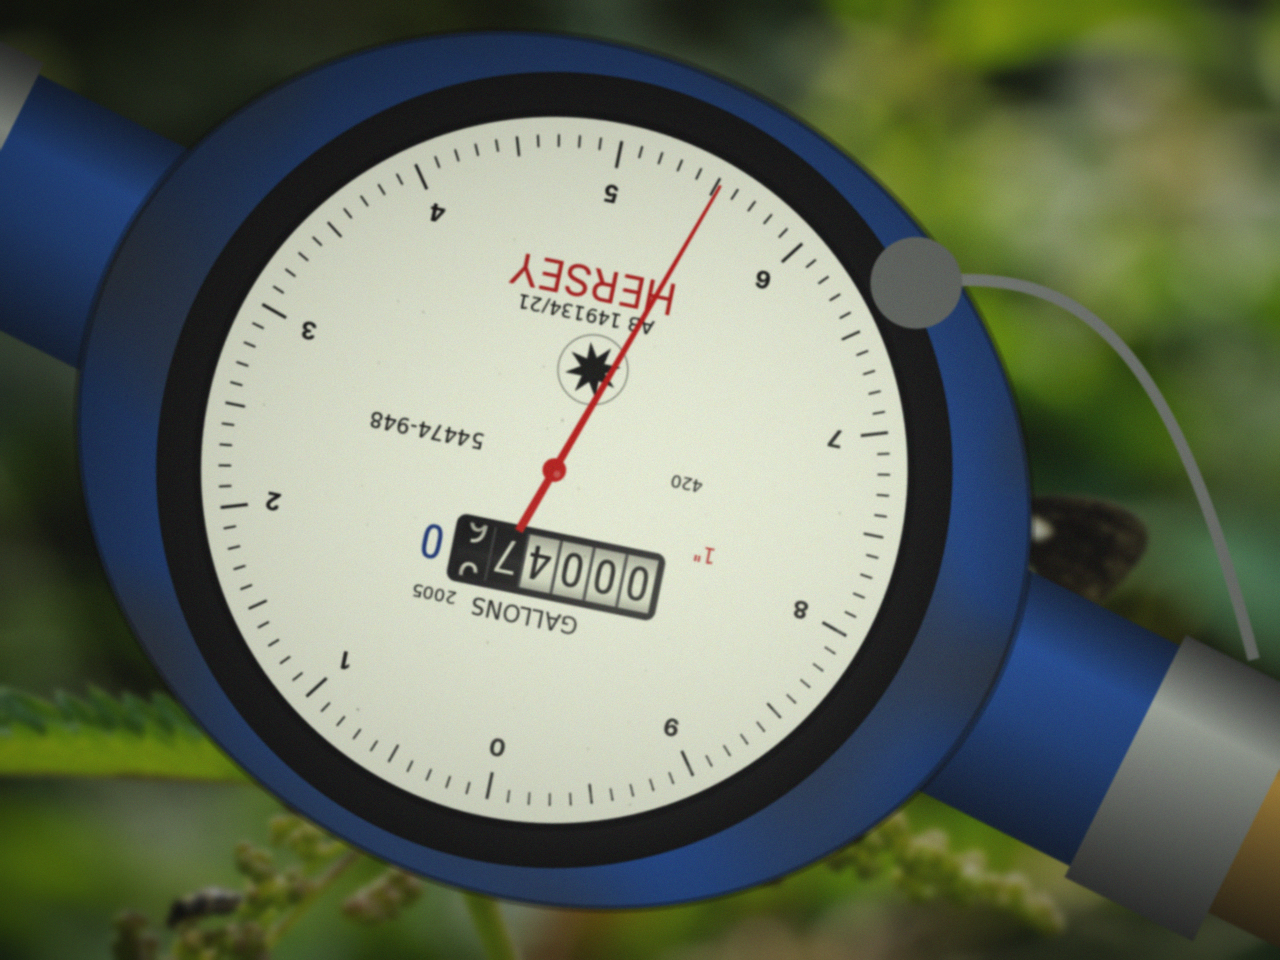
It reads 4755.5 gal
